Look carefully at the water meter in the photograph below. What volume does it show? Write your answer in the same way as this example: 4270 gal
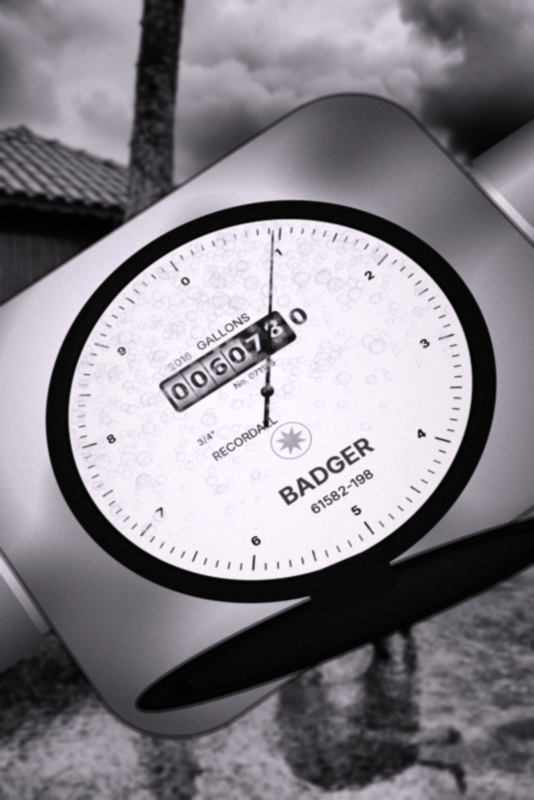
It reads 60780.9 gal
